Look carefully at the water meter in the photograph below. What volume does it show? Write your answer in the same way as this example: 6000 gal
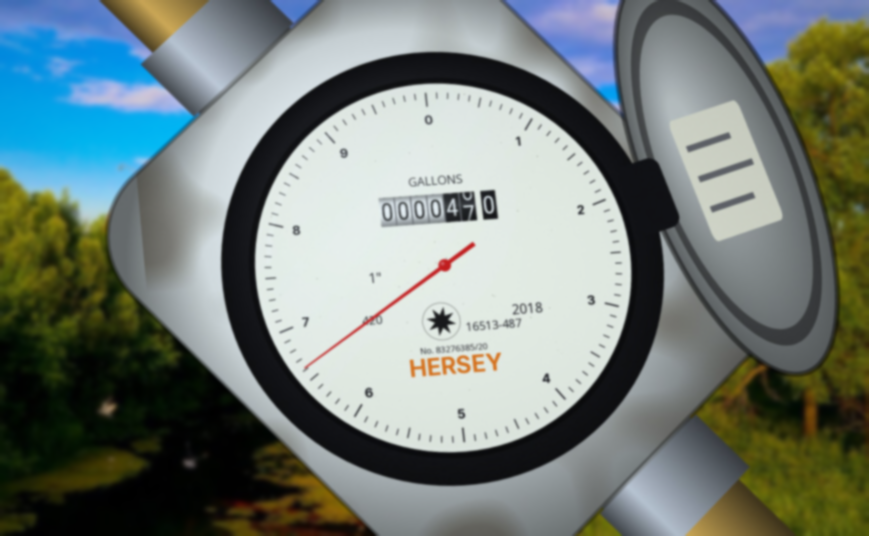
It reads 466.6 gal
